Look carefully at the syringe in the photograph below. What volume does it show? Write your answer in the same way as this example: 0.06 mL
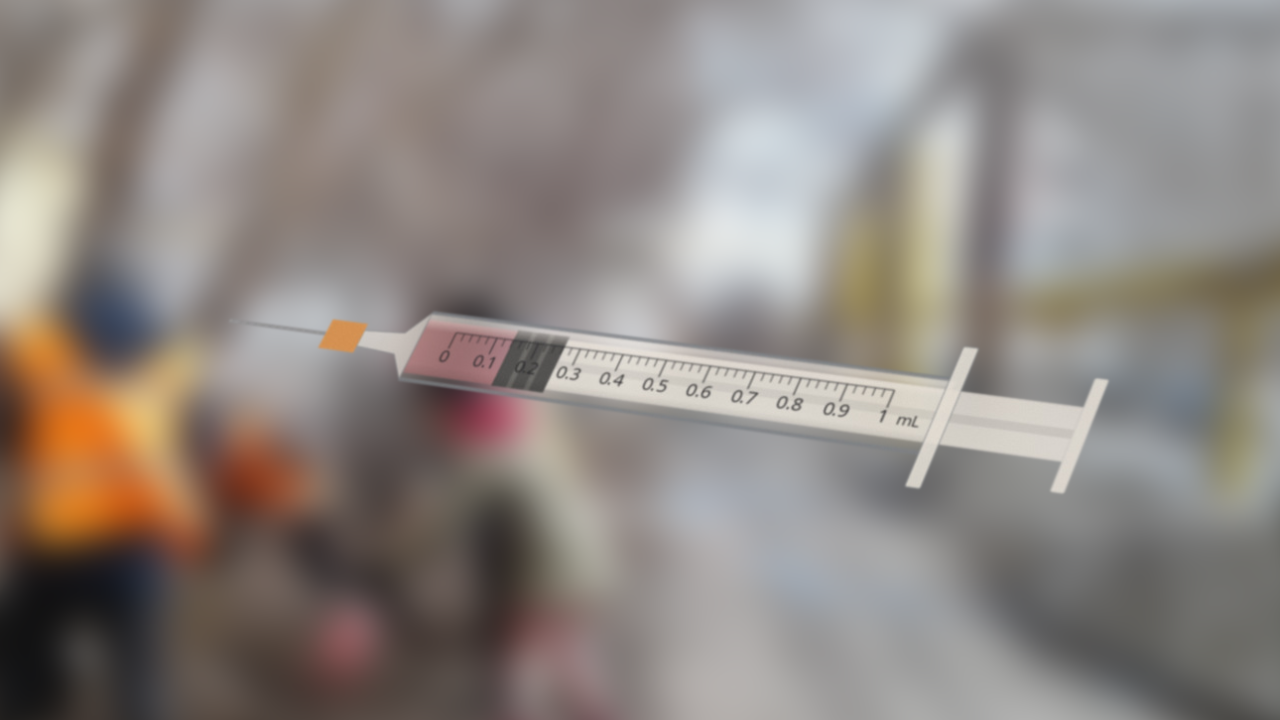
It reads 0.14 mL
